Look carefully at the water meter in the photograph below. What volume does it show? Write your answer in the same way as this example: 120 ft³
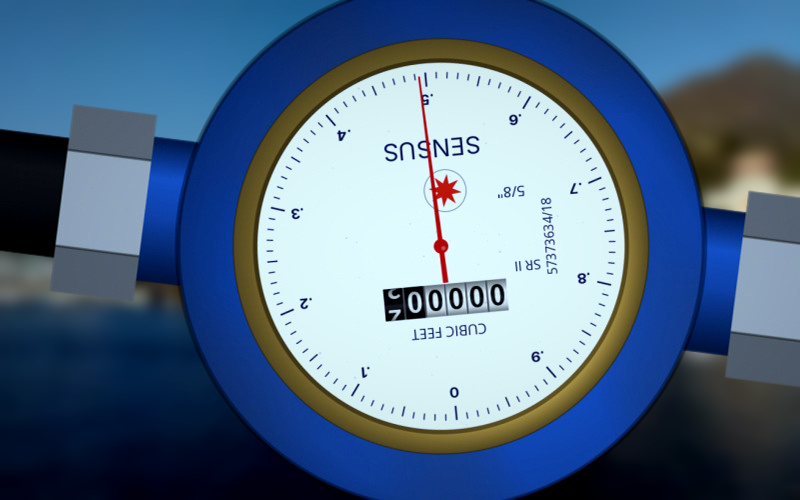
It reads 2.49 ft³
